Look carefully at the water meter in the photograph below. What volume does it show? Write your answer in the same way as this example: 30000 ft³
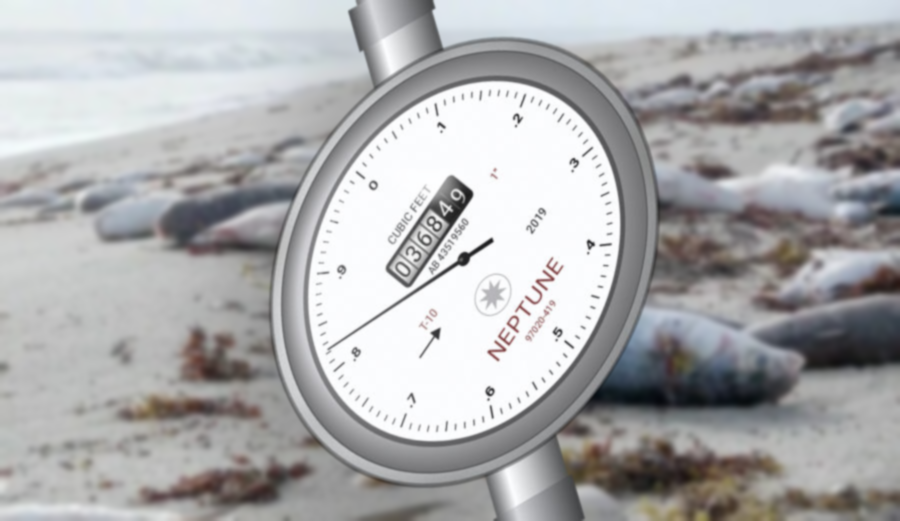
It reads 36848.82 ft³
